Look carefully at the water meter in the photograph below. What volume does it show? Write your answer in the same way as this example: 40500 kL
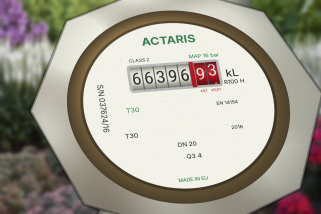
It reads 66396.93 kL
